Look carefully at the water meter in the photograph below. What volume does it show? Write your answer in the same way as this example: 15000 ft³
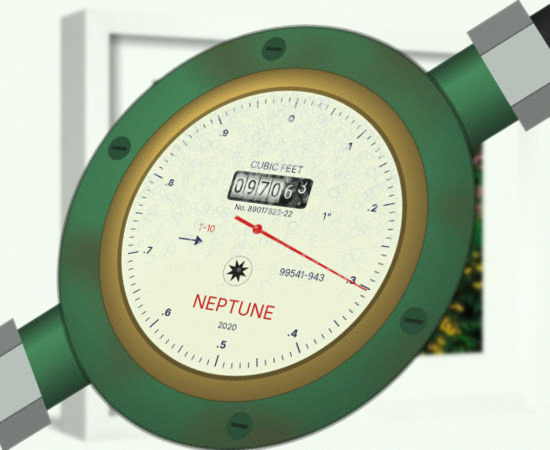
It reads 97063.30 ft³
